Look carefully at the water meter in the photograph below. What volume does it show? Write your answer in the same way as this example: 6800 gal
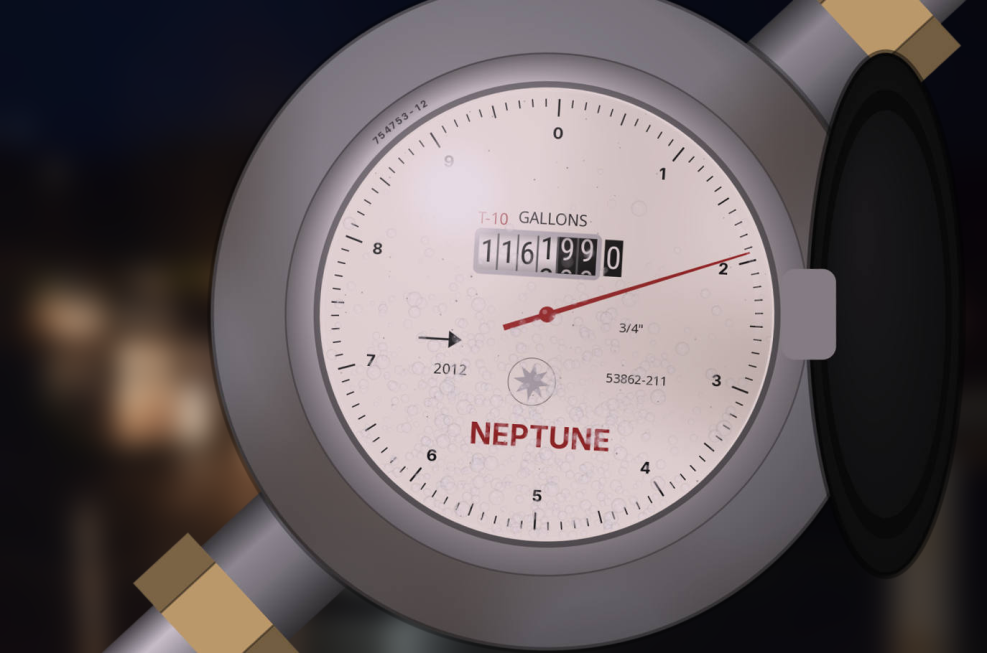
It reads 1161991.9 gal
